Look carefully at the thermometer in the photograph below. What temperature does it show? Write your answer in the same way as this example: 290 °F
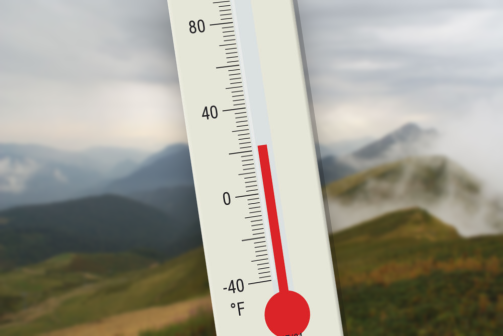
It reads 22 °F
